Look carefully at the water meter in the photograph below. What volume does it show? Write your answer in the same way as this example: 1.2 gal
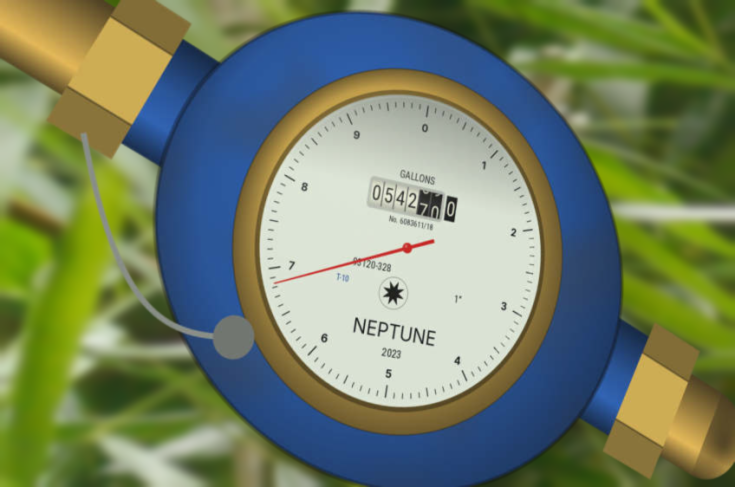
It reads 542696.8 gal
